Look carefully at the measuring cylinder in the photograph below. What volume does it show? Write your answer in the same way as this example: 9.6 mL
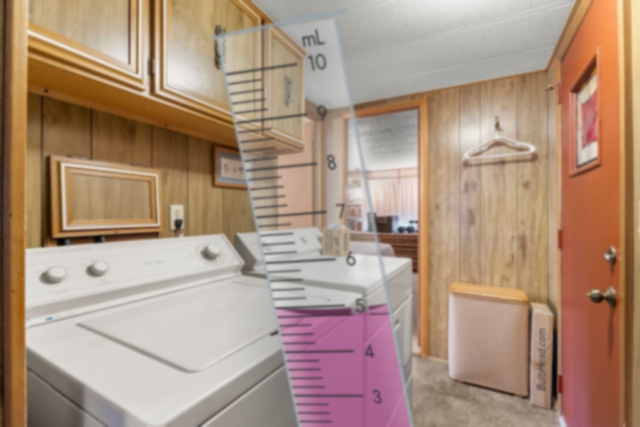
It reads 4.8 mL
